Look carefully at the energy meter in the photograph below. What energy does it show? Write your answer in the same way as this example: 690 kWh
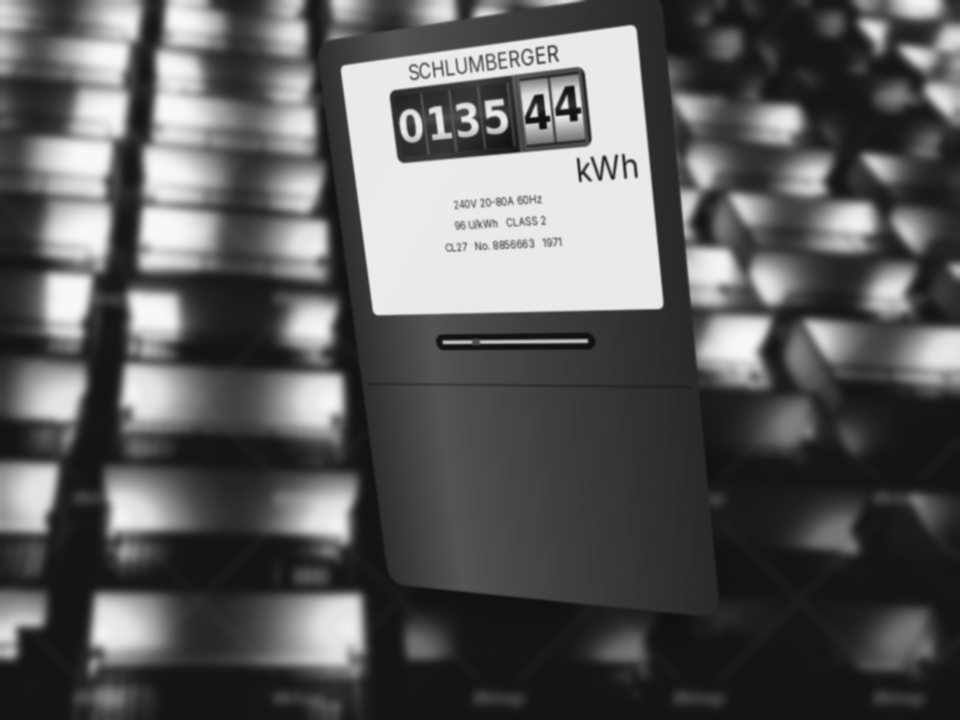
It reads 135.44 kWh
